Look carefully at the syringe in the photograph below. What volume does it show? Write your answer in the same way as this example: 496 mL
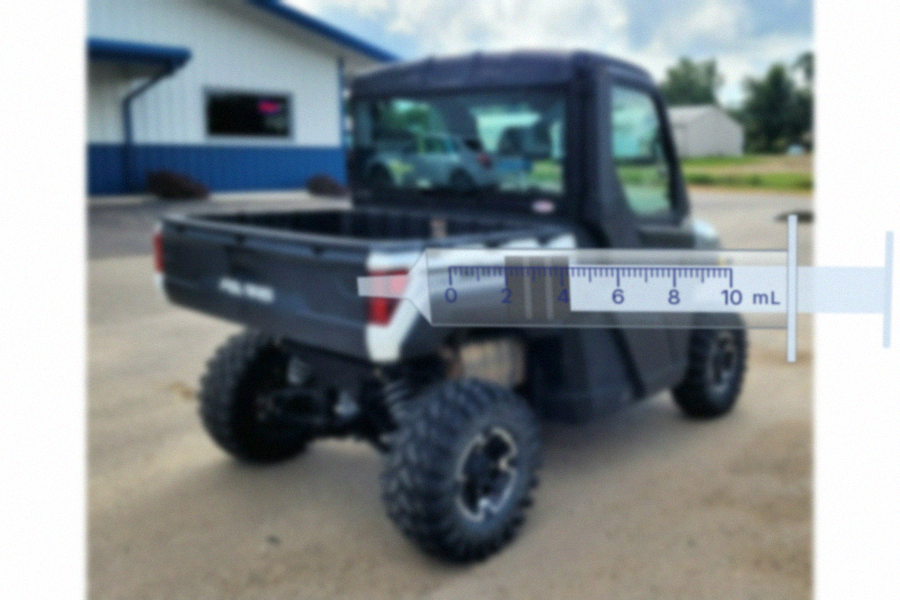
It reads 2 mL
